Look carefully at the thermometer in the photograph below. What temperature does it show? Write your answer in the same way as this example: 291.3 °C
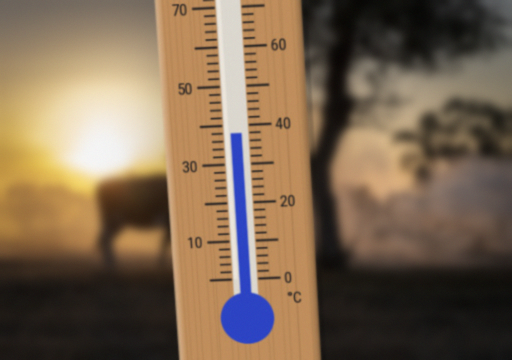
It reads 38 °C
